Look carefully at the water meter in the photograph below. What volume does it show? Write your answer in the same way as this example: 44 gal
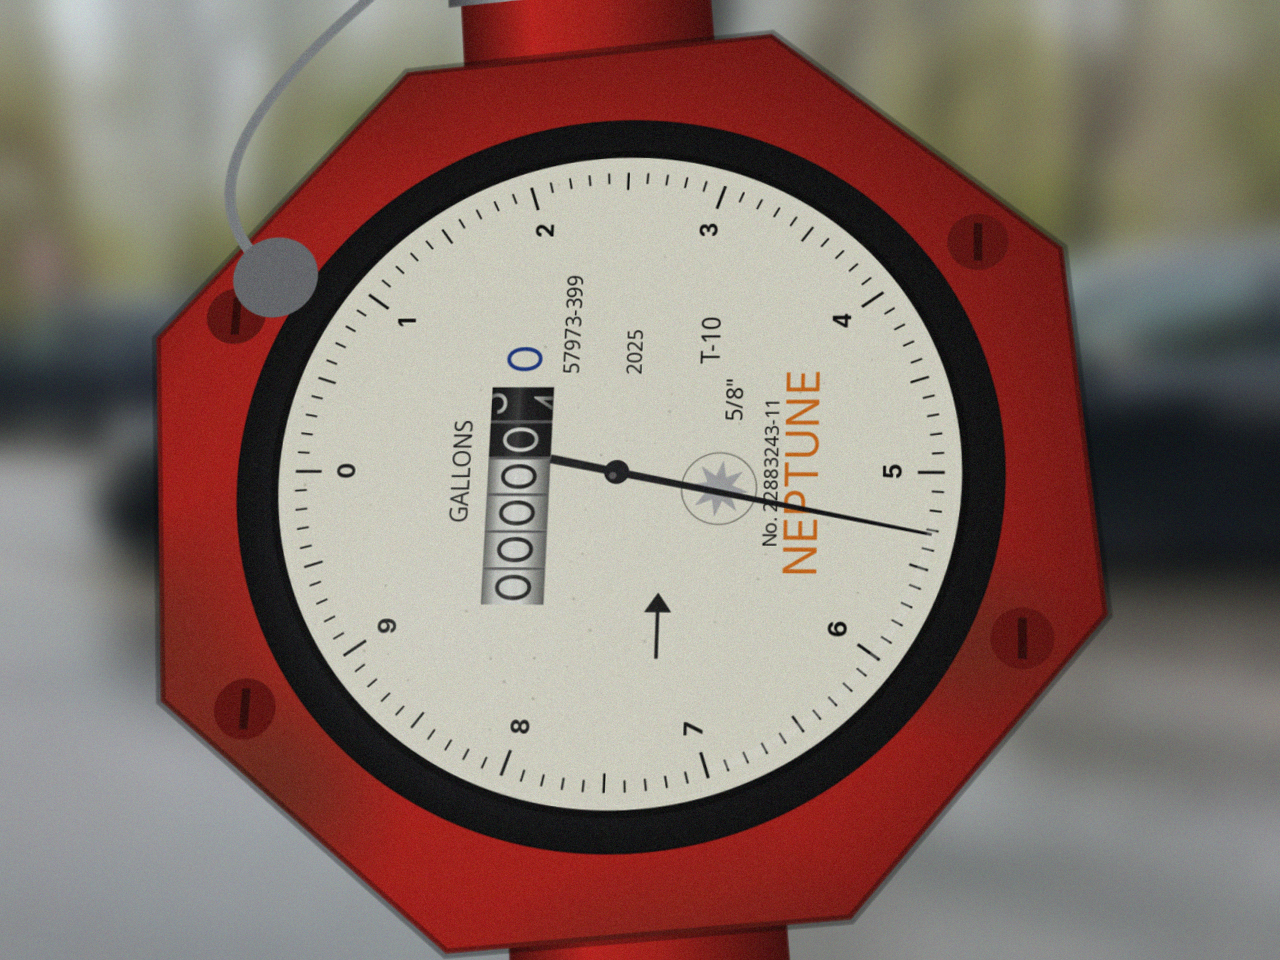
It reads 35.3 gal
